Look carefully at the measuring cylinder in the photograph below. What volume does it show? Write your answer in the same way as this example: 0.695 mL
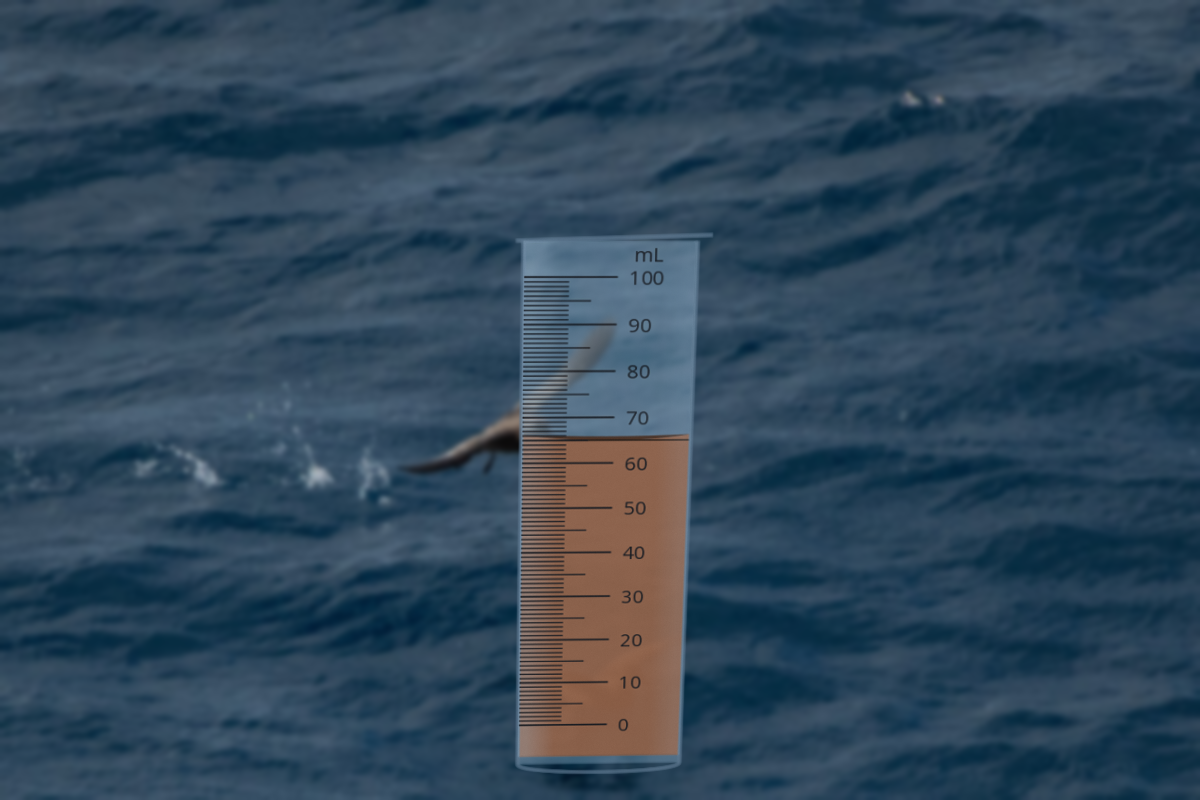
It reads 65 mL
